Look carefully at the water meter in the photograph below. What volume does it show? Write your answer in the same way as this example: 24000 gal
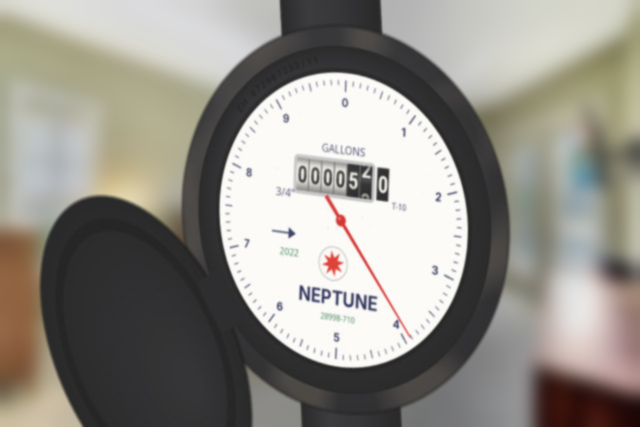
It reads 523.9 gal
